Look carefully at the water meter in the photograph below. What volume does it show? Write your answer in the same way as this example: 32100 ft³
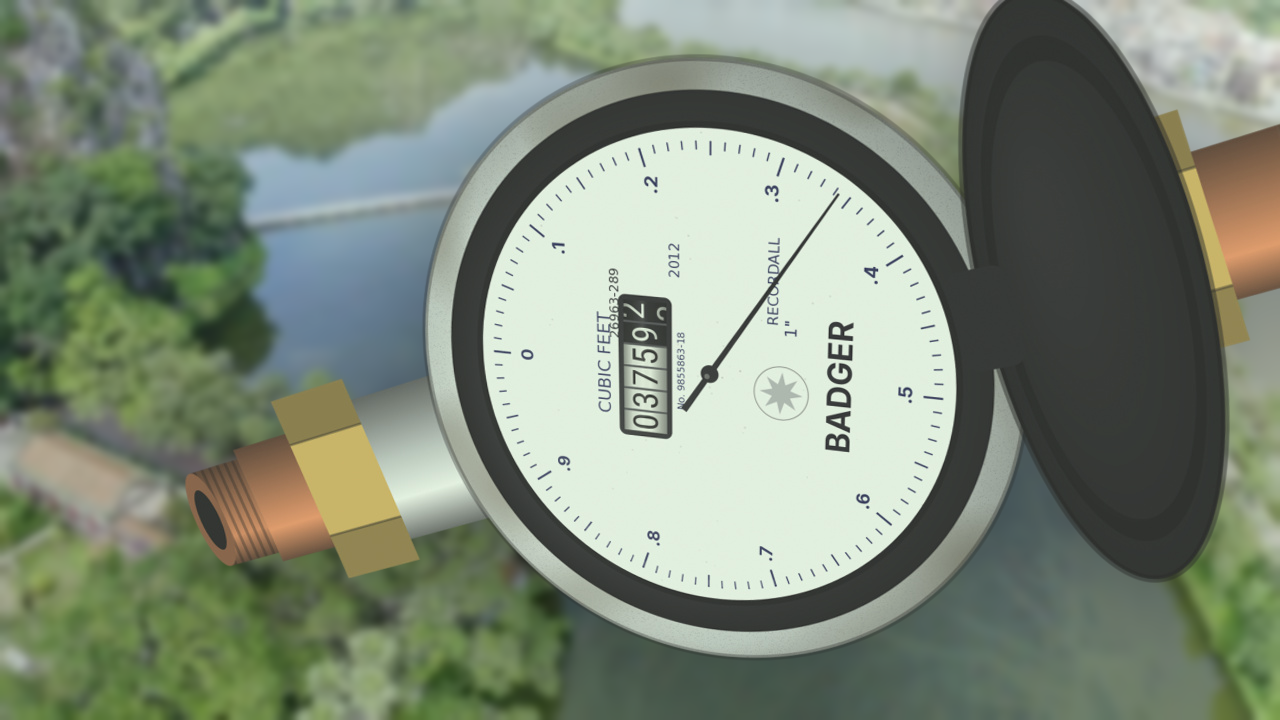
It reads 37592.34 ft³
